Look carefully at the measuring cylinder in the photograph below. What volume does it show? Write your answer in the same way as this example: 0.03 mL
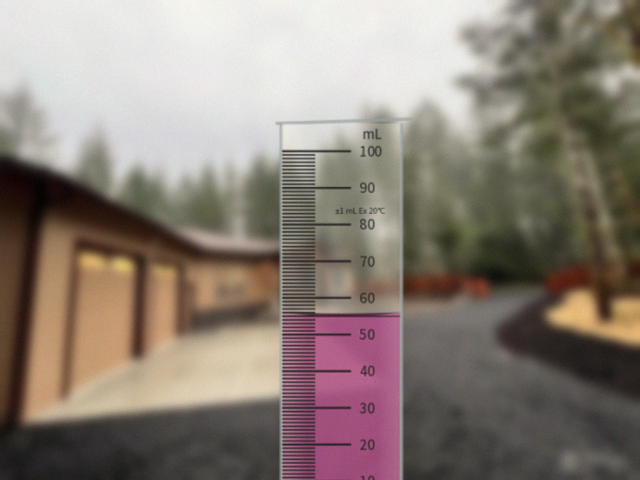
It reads 55 mL
